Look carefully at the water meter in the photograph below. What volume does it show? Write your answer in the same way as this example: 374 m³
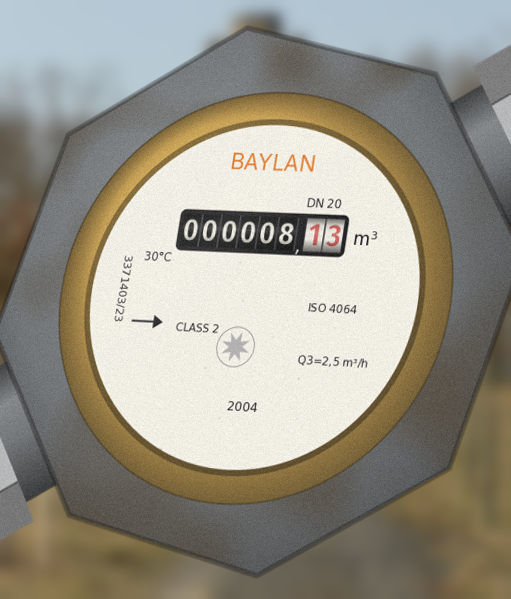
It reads 8.13 m³
